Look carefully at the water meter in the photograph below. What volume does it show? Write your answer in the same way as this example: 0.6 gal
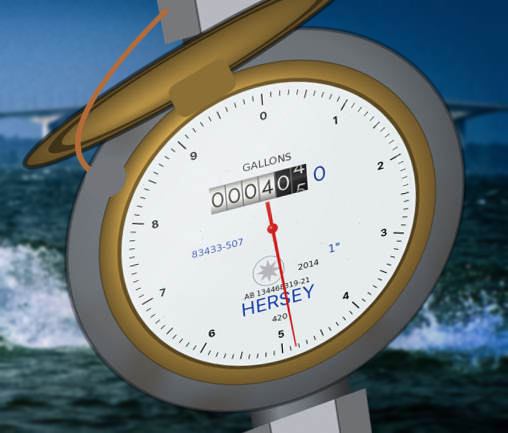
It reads 4044.8 gal
